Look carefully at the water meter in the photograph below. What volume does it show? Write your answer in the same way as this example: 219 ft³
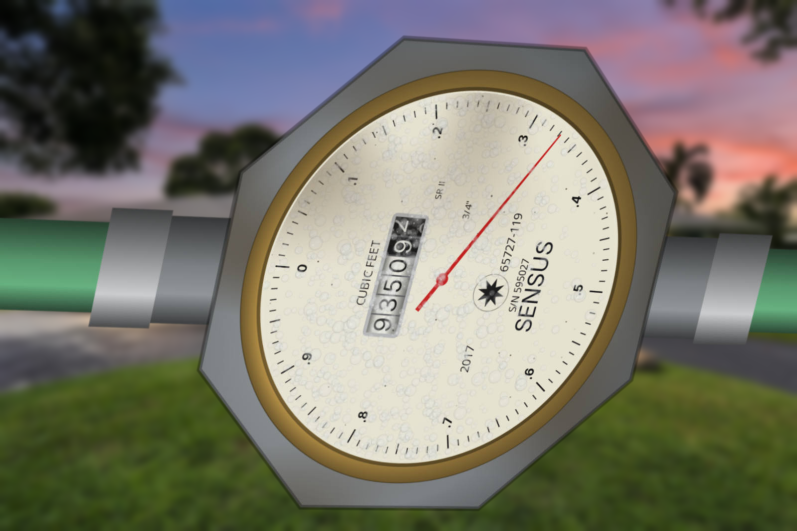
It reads 935092.33 ft³
